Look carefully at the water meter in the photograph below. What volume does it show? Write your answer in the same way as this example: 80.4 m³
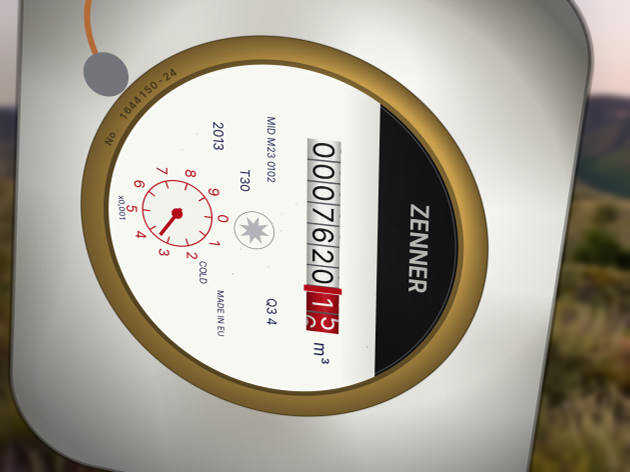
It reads 7620.153 m³
